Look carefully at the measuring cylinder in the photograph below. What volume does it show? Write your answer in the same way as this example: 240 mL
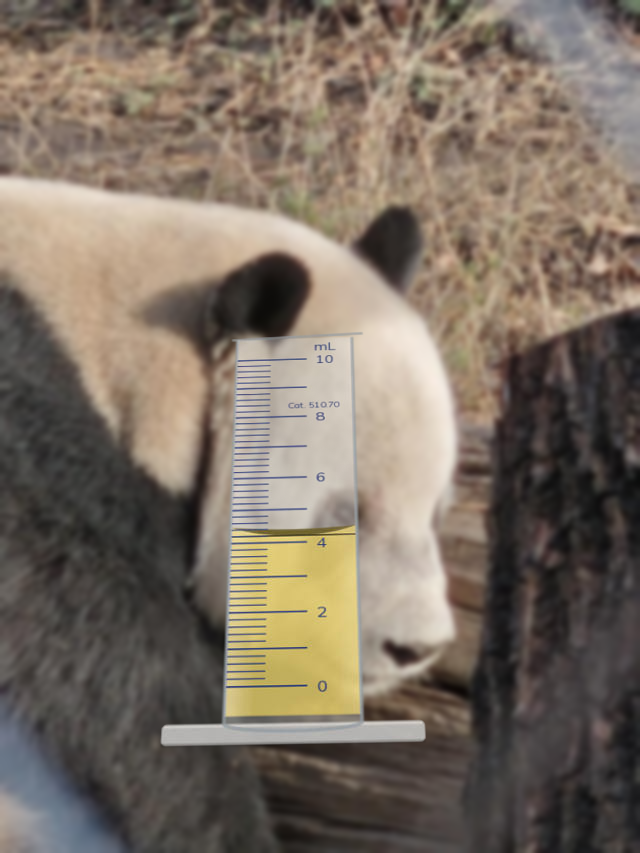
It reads 4.2 mL
